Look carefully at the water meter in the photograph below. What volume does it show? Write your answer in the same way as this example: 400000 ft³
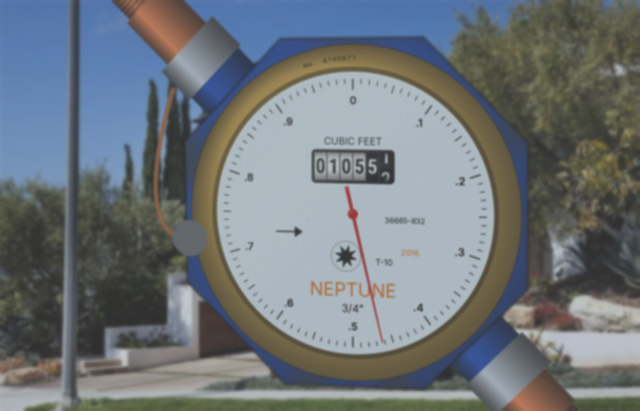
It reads 10551.46 ft³
